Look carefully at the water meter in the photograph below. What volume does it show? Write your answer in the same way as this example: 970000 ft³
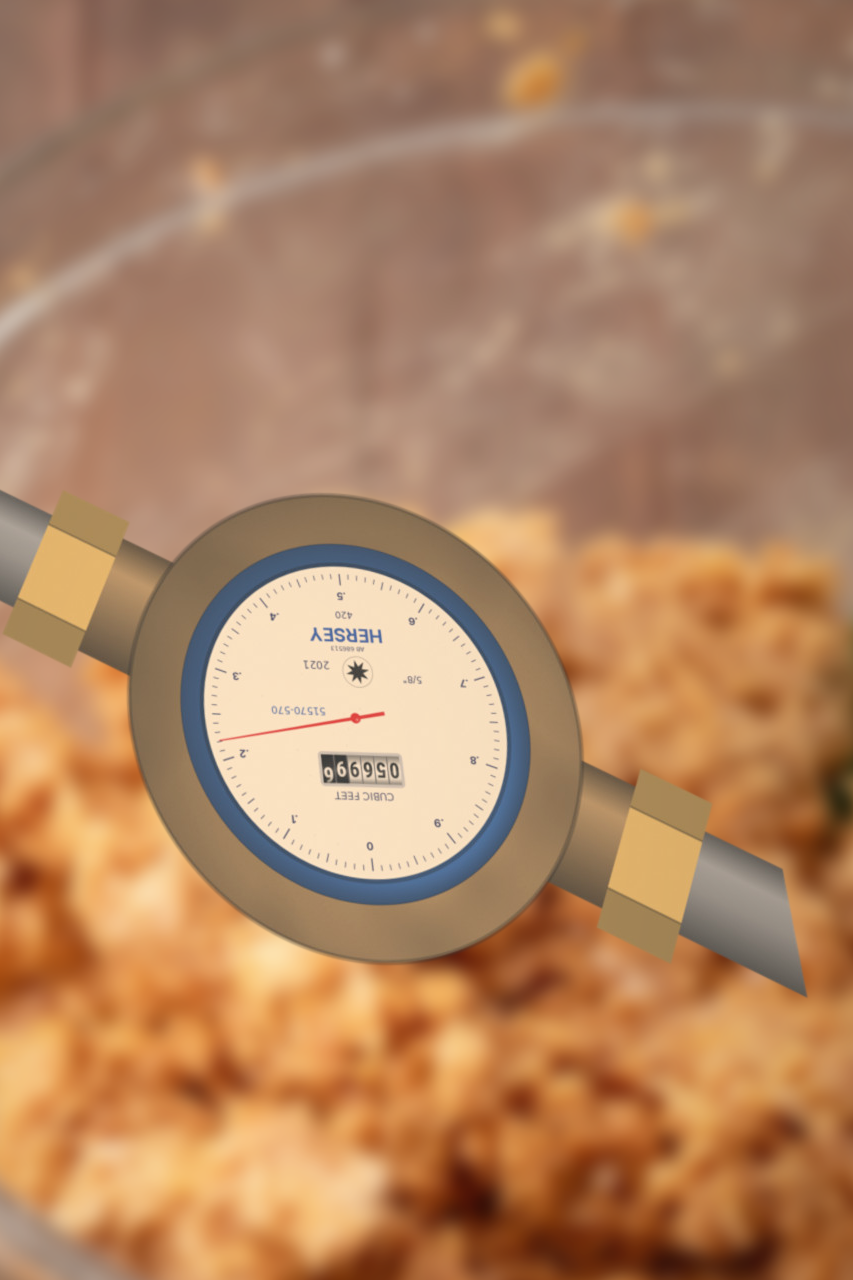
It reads 56996.22 ft³
